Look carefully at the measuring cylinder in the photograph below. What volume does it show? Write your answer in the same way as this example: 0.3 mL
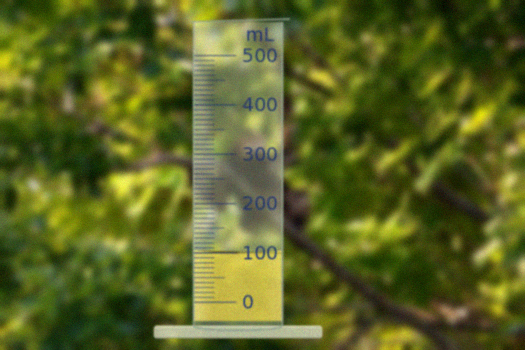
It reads 100 mL
